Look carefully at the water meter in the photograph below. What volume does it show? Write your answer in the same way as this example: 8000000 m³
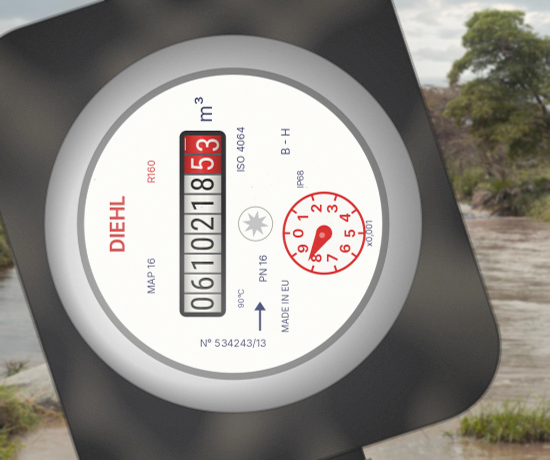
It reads 610218.528 m³
